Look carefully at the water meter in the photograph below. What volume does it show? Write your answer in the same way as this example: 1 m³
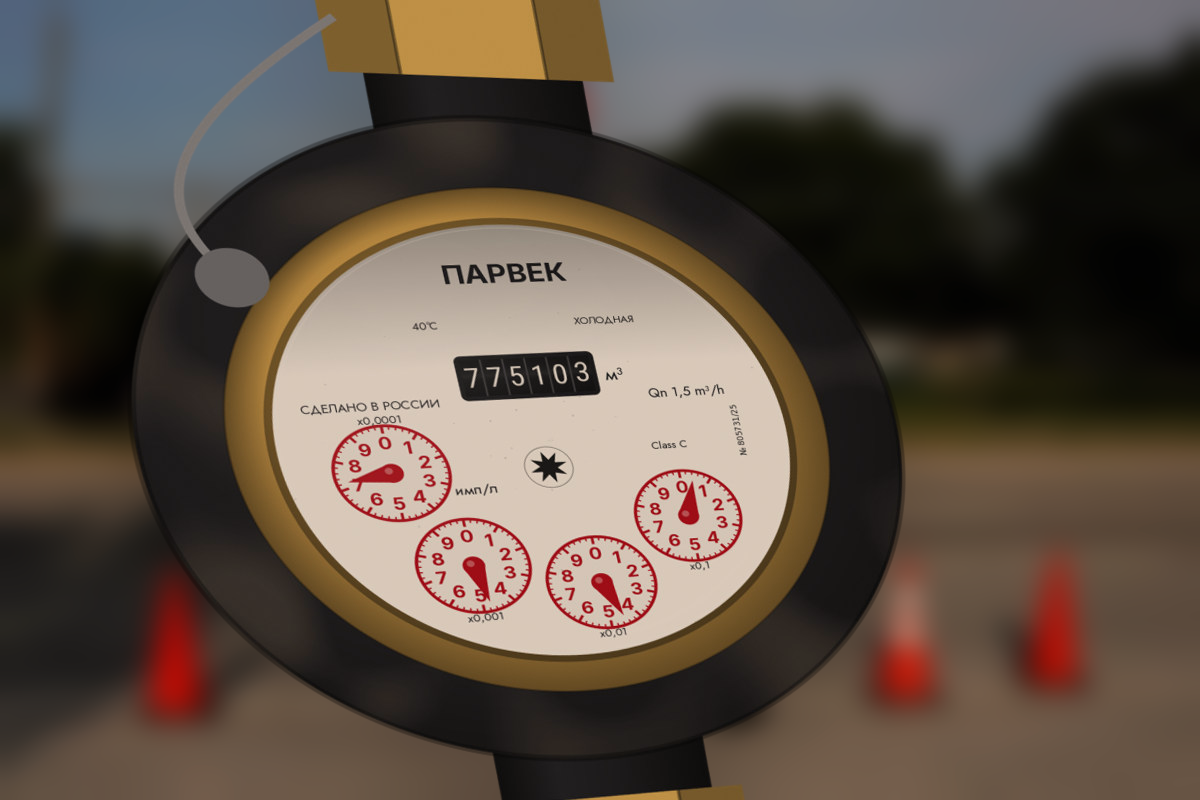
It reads 775103.0447 m³
